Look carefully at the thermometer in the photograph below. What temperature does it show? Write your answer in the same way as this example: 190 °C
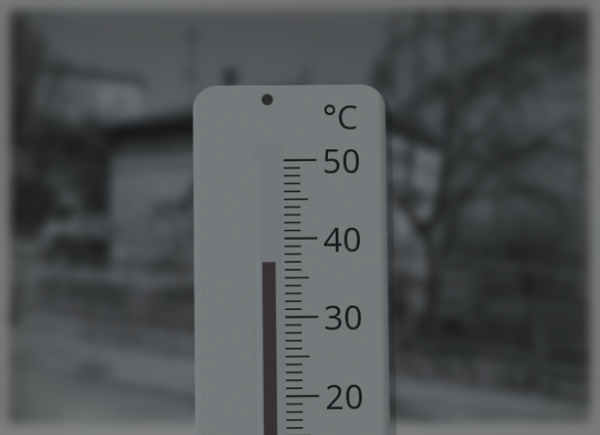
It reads 37 °C
